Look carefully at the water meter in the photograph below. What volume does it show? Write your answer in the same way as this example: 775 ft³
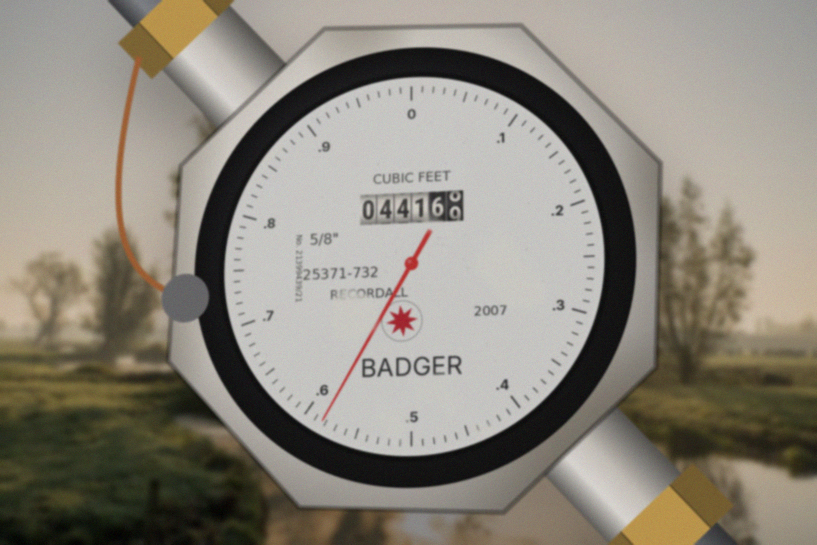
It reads 44168.58 ft³
